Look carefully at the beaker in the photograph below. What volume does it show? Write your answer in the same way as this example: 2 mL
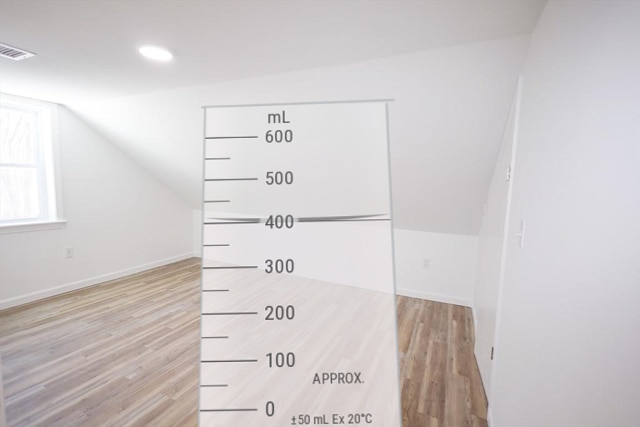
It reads 400 mL
